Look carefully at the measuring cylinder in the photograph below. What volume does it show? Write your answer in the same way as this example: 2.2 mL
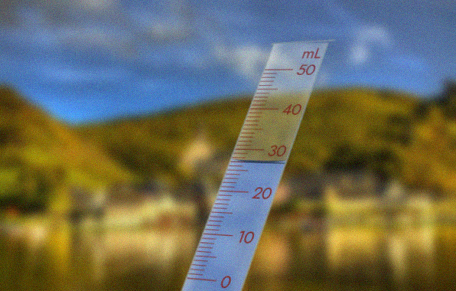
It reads 27 mL
